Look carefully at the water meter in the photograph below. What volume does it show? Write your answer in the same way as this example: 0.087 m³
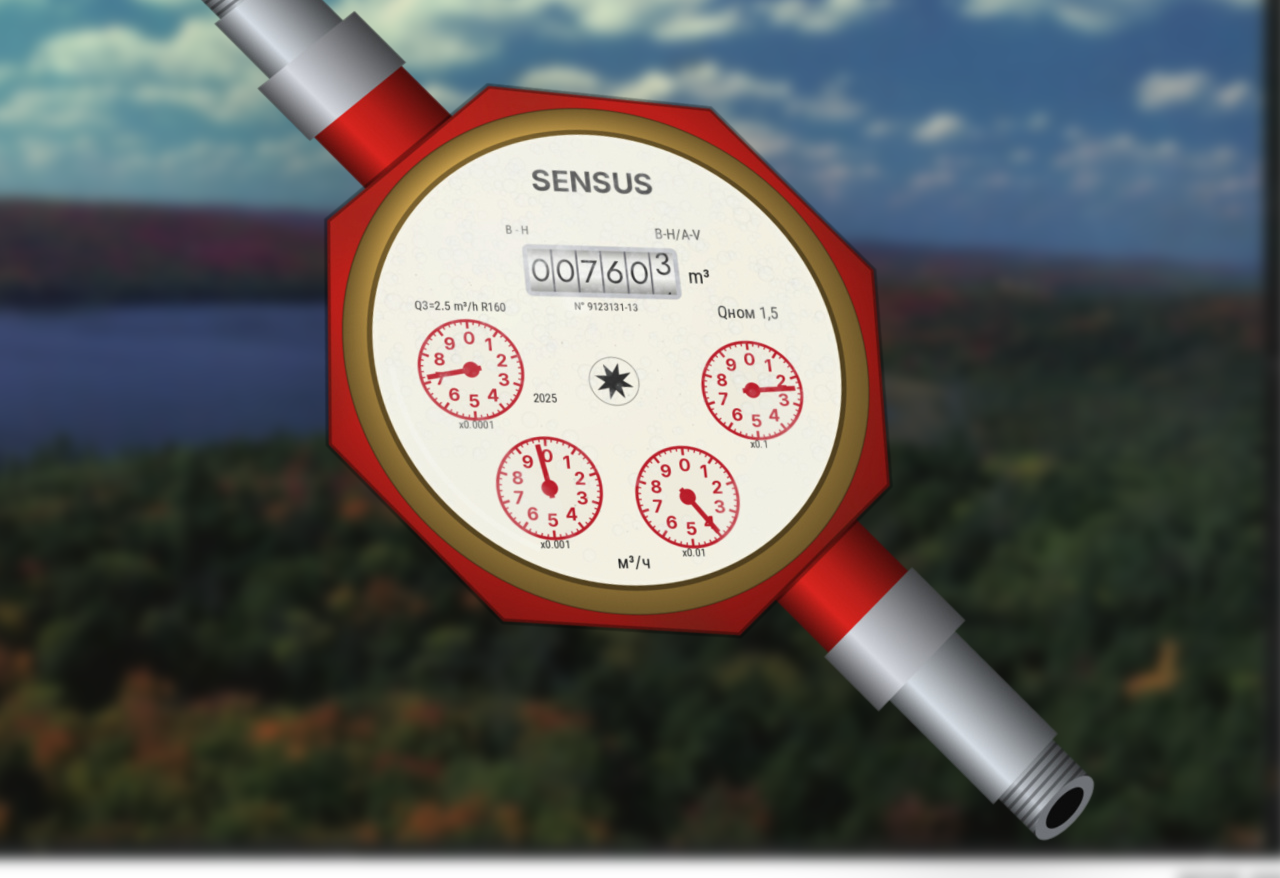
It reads 7603.2397 m³
